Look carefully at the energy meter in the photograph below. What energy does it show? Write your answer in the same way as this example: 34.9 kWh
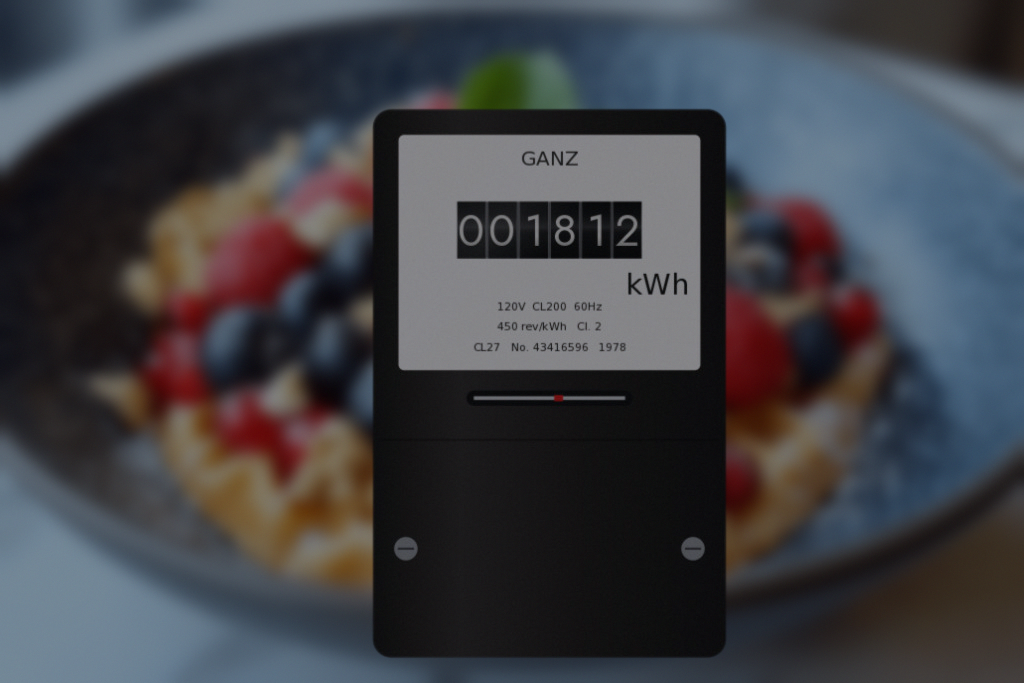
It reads 1812 kWh
